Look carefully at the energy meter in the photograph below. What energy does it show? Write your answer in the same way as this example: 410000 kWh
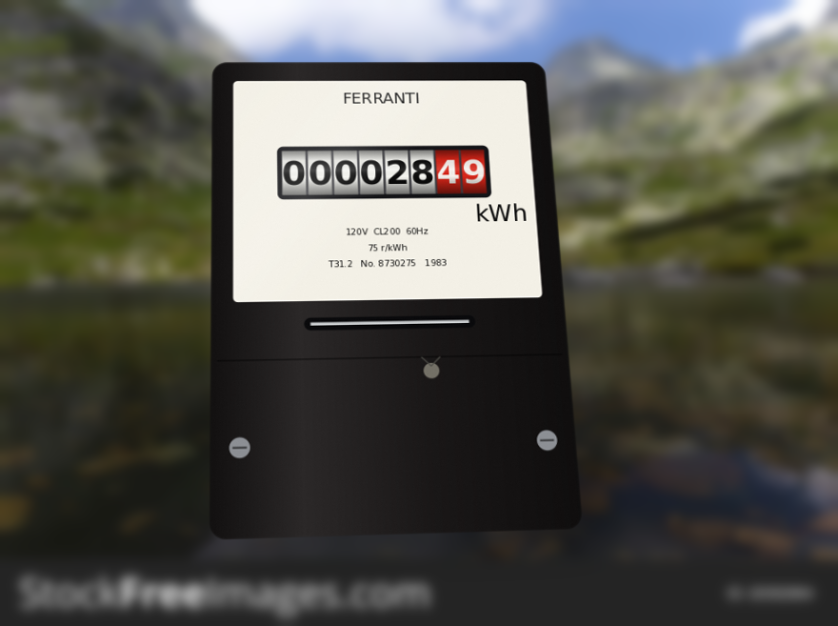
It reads 28.49 kWh
